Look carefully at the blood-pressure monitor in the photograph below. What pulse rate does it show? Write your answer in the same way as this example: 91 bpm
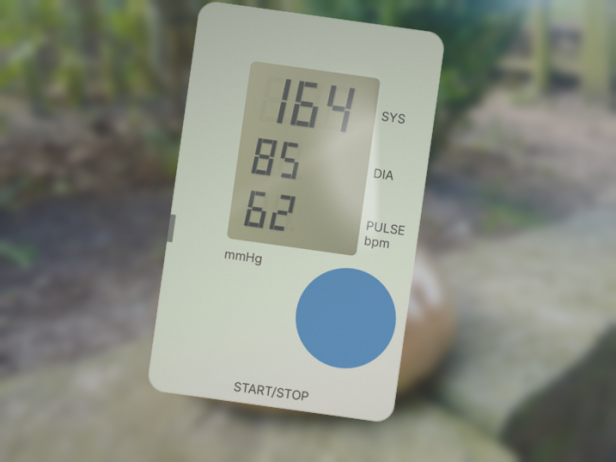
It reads 62 bpm
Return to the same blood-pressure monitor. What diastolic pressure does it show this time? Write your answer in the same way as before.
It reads 85 mmHg
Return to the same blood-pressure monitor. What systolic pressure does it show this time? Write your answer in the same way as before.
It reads 164 mmHg
